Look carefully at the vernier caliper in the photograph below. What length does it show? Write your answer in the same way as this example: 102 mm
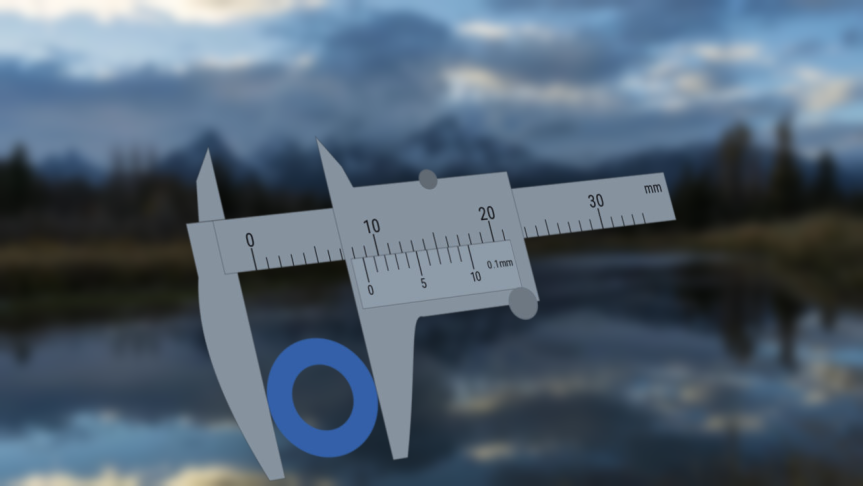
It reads 8.7 mm
